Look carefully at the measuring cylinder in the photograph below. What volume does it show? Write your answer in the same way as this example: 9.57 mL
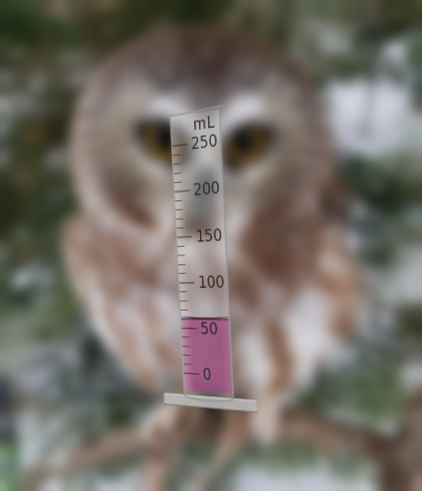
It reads 60 mL
